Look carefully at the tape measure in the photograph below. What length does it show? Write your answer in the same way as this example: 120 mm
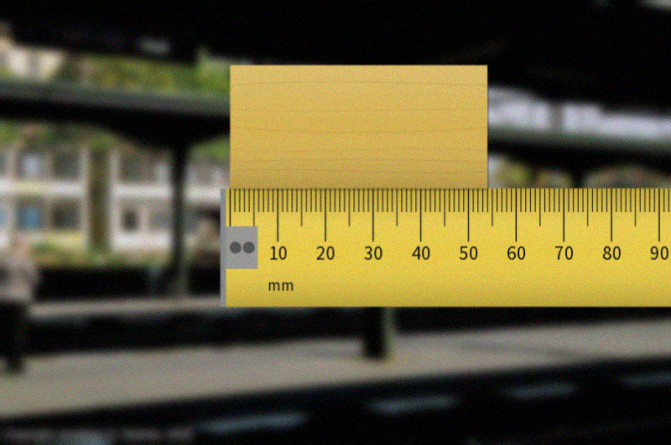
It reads 54 mm
